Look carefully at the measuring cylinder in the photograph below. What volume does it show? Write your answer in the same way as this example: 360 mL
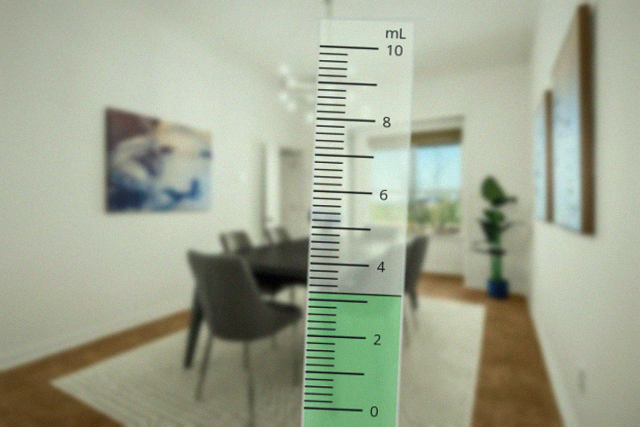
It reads 3.2 mL
